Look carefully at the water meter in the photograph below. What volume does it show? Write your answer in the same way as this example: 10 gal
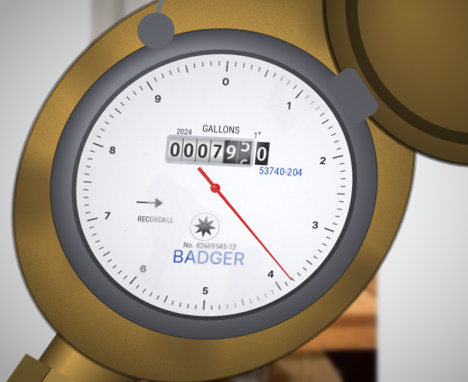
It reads 7953.8 gal
